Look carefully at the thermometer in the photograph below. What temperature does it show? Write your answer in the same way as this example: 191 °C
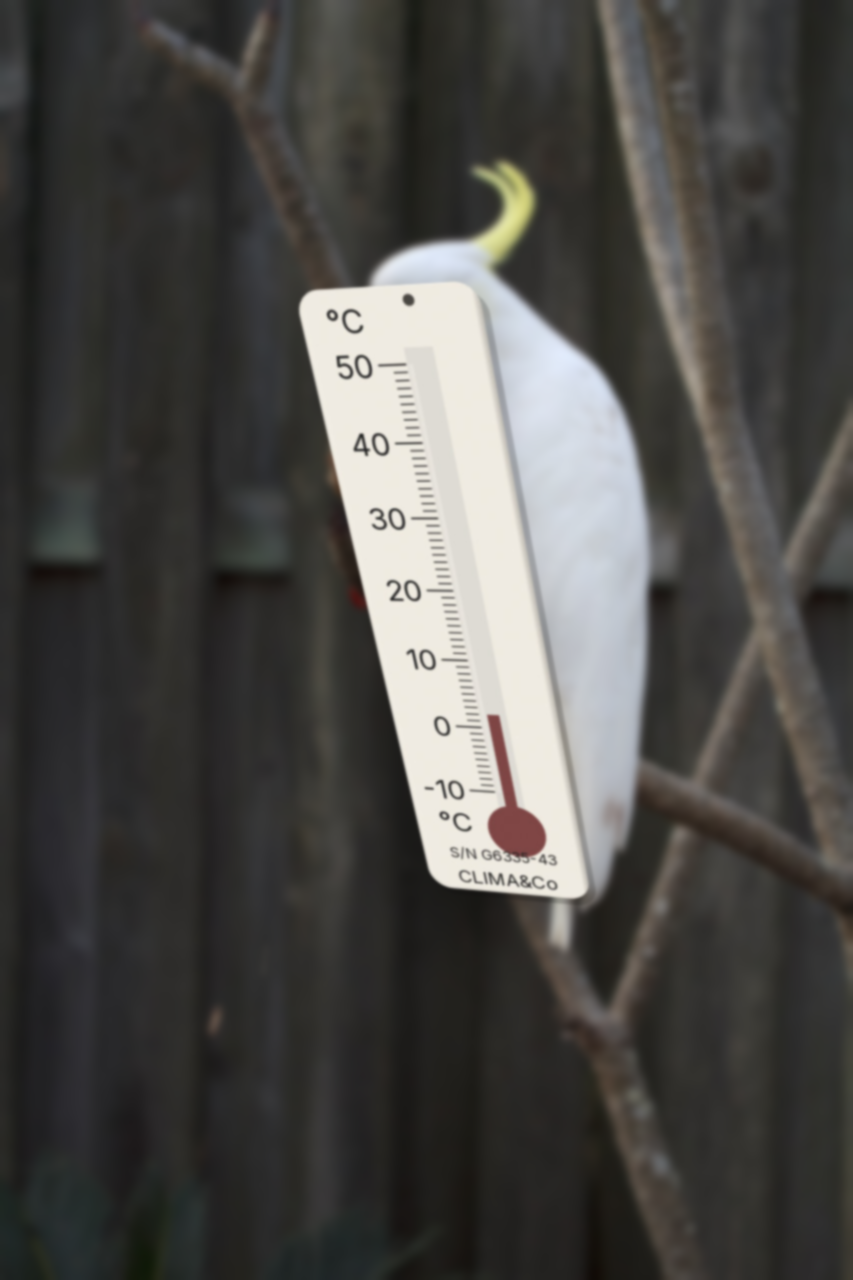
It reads 2 °C
